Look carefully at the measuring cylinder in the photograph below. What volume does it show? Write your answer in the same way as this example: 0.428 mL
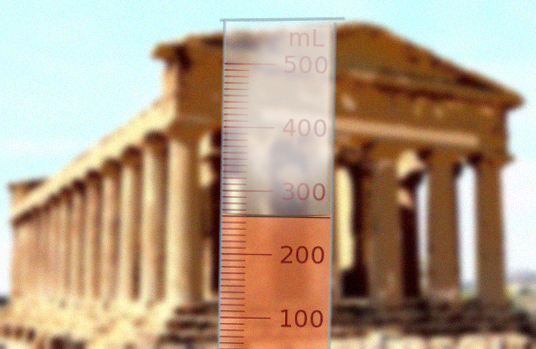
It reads 260 mL
